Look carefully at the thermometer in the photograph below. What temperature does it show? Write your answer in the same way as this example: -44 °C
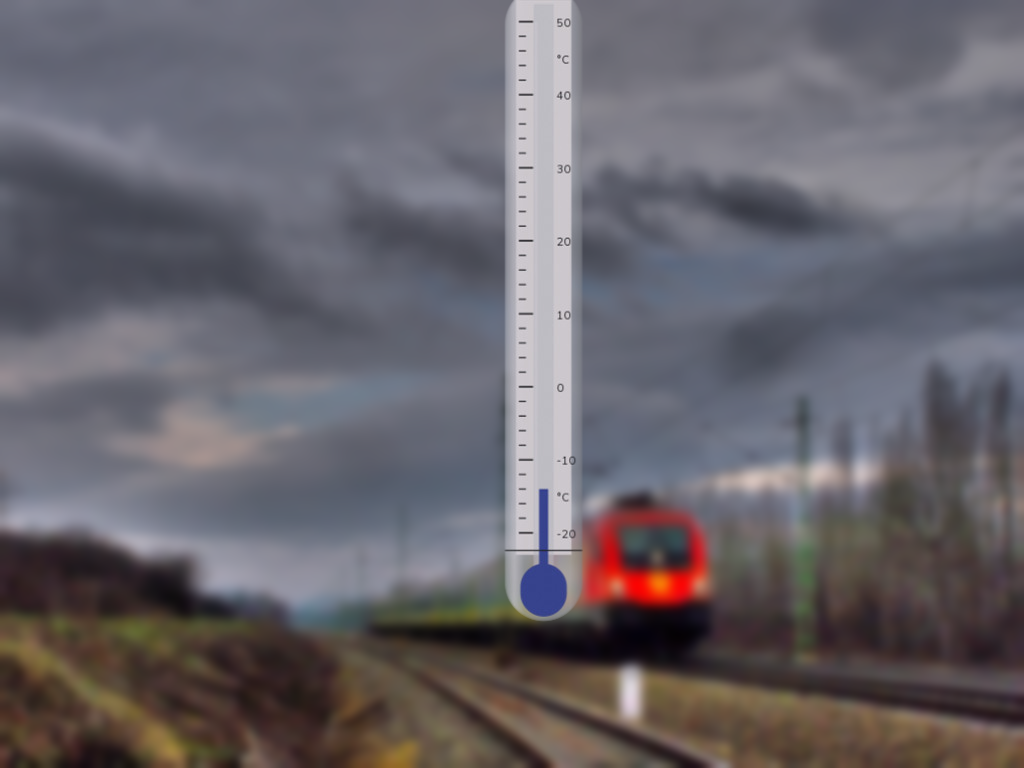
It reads -14 °C
